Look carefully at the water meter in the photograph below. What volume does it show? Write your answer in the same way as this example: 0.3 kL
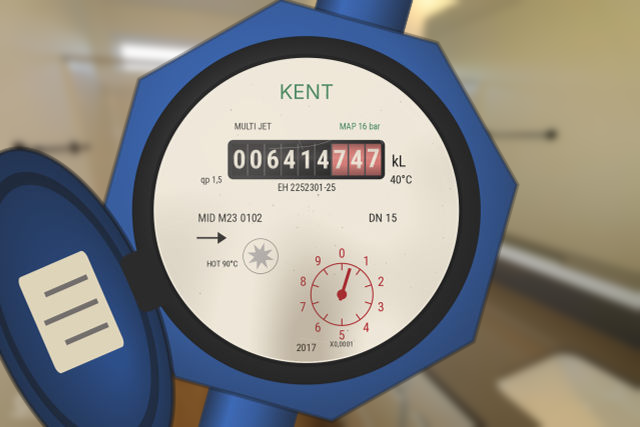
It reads 6414.7470 kL
